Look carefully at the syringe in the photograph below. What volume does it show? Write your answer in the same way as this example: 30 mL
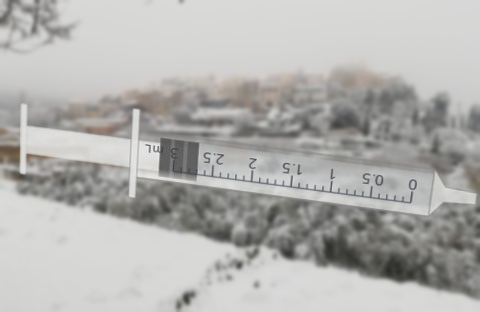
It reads 2.7 mL
